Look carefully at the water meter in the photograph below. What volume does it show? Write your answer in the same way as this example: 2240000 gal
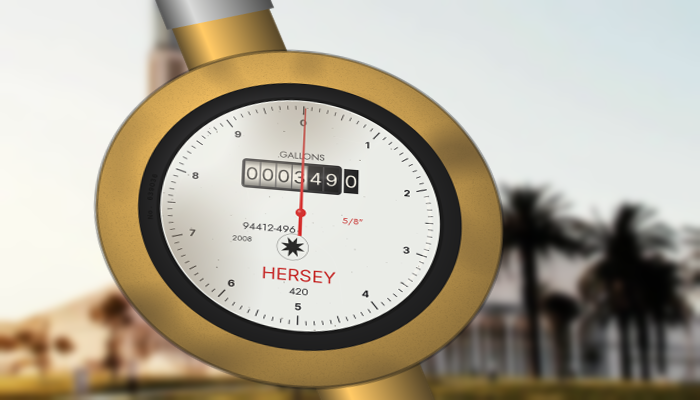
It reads 3490.0 gal
